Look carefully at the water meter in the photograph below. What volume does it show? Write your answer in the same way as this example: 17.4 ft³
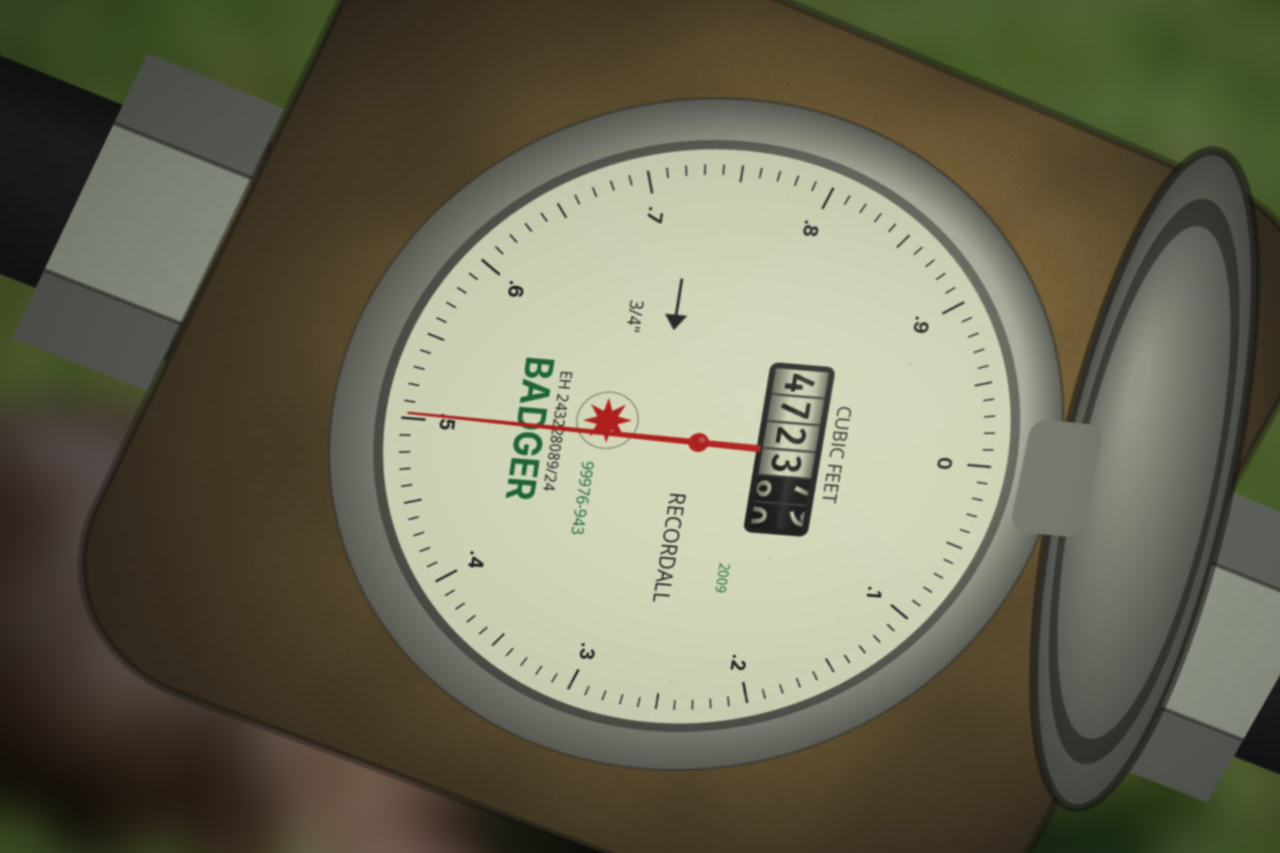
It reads 472379.50 ft³
